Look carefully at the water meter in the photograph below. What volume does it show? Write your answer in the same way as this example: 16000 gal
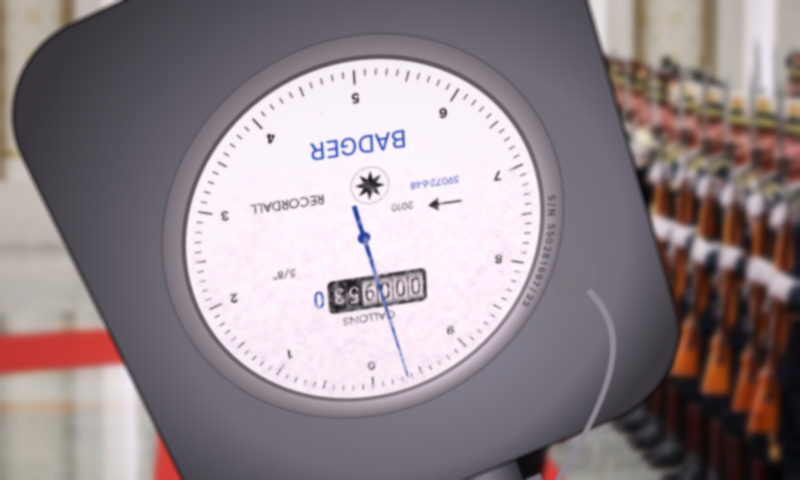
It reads 9529.6 gal
